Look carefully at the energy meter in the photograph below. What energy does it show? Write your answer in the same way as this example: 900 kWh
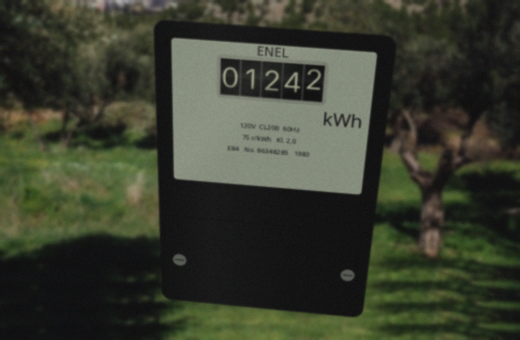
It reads 1242 kWh
